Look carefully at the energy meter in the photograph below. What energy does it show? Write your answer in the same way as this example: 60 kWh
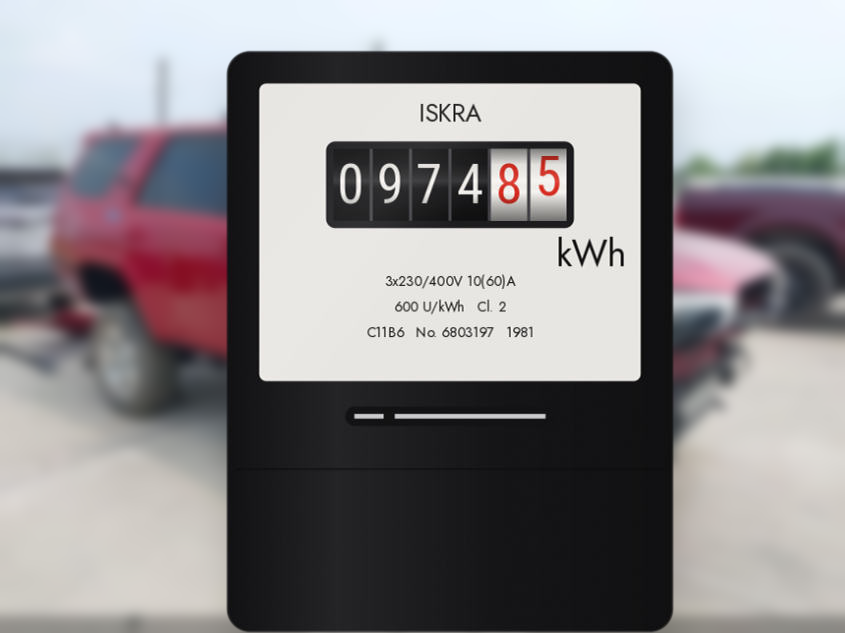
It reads 974.85 kWh
